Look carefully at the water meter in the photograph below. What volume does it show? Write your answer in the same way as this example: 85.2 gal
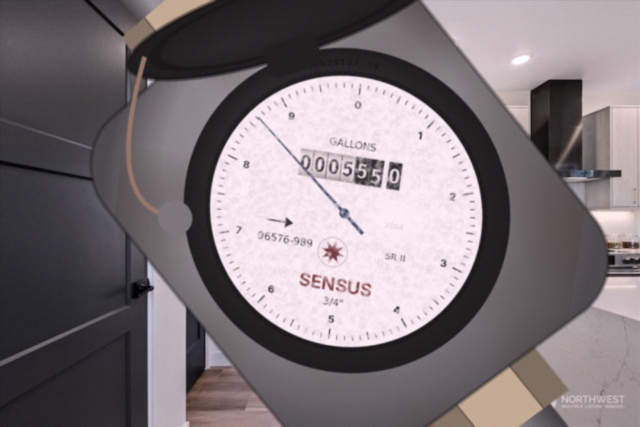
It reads 5548.6 gal
